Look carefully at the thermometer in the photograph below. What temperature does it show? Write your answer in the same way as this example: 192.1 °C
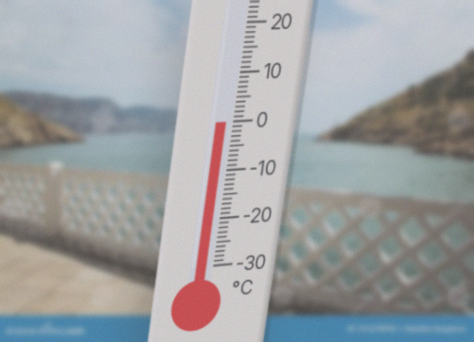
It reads 0 °C
